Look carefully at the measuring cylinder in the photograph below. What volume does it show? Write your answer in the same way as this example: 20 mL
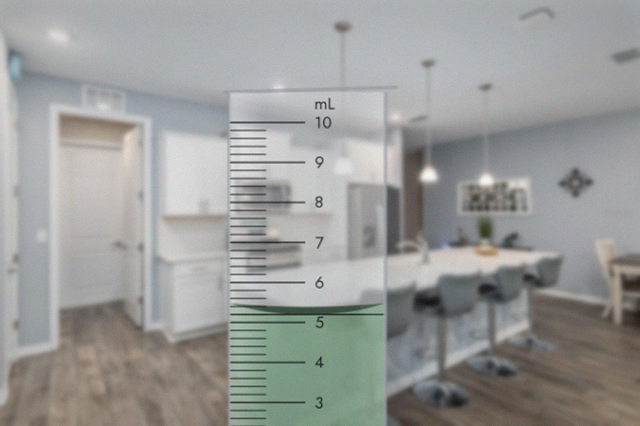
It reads 5.2 mL
